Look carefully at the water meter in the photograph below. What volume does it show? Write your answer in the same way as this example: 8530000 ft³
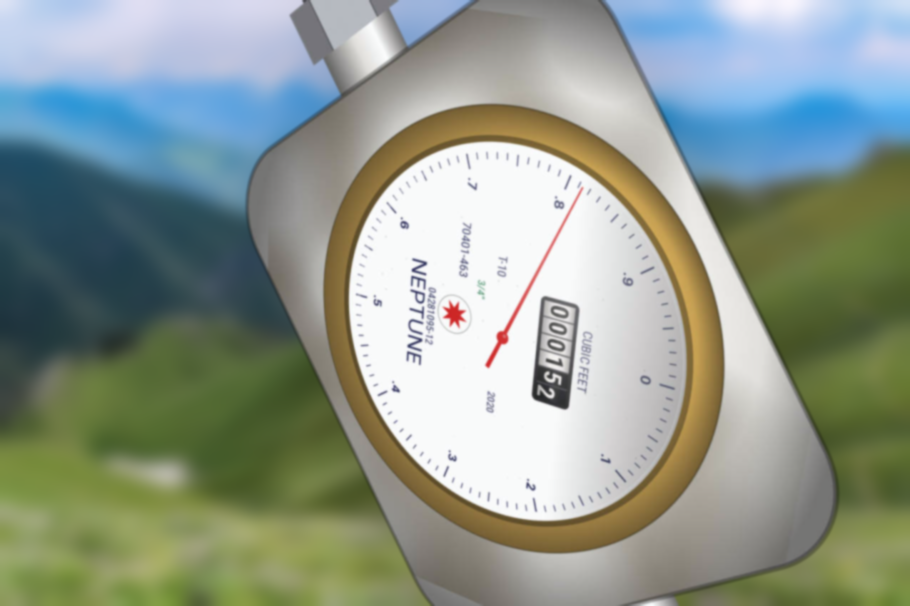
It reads 151.81 ft³
